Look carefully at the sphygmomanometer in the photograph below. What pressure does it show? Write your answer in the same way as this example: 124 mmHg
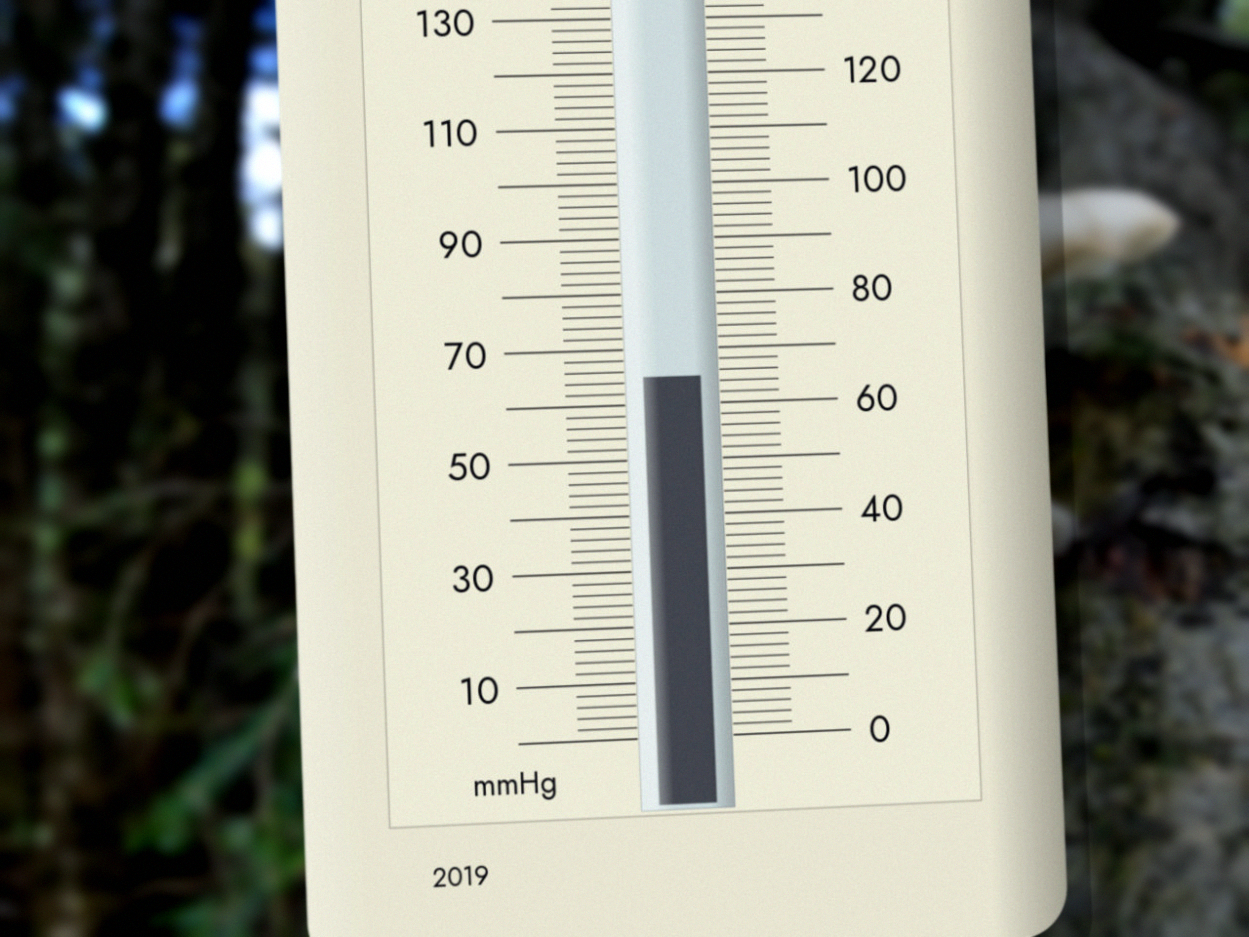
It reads 65 mmHg
